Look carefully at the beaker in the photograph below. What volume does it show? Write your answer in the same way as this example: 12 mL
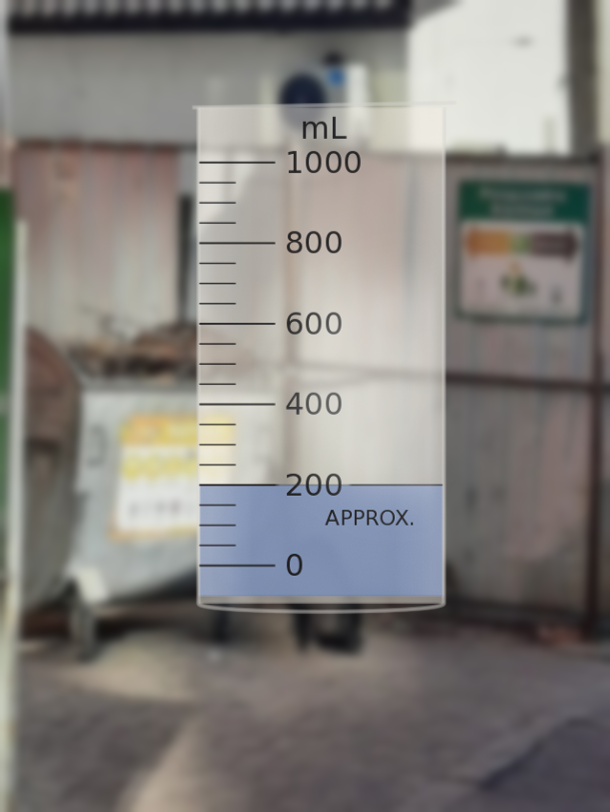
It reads 200 mL
